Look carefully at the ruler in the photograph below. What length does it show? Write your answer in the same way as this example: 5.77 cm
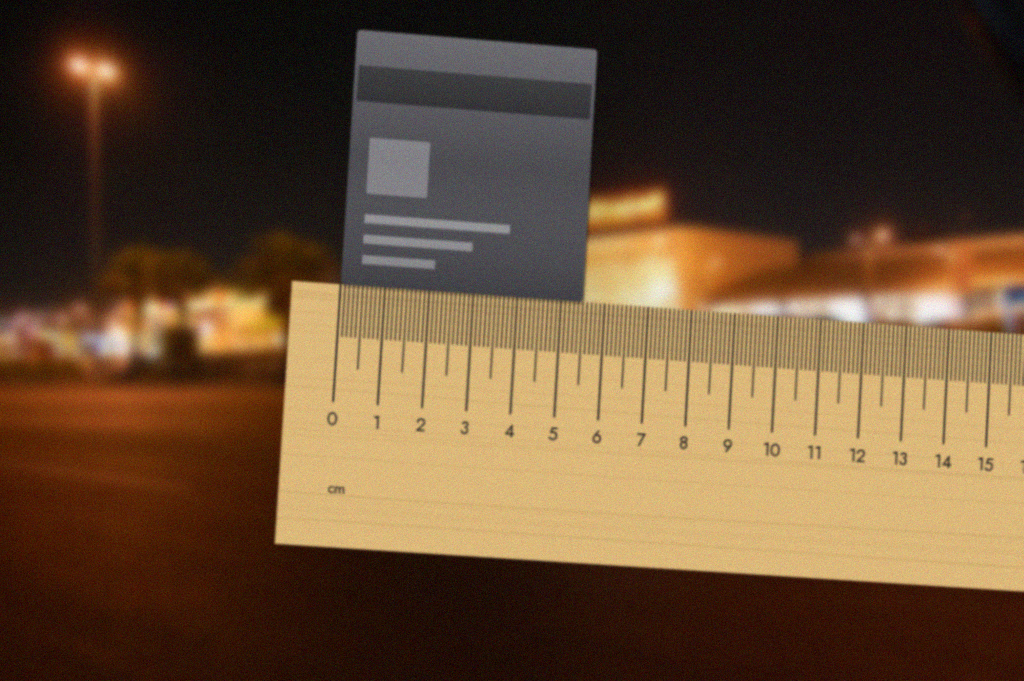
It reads 5.5 cm
